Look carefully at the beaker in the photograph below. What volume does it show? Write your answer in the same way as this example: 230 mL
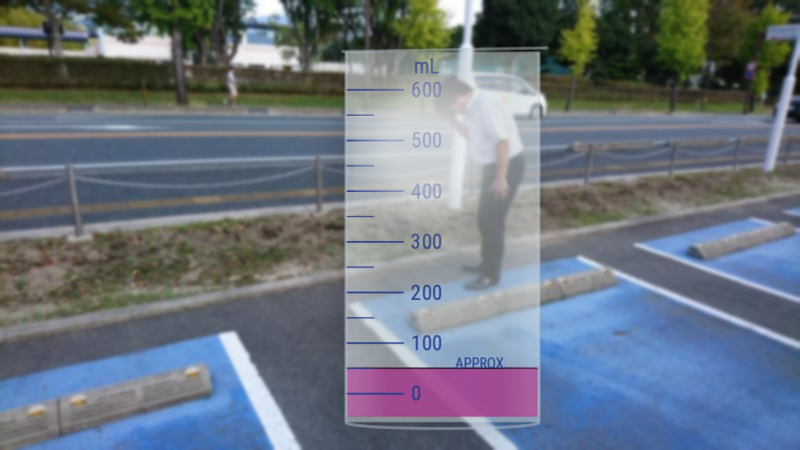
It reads 50 mL
